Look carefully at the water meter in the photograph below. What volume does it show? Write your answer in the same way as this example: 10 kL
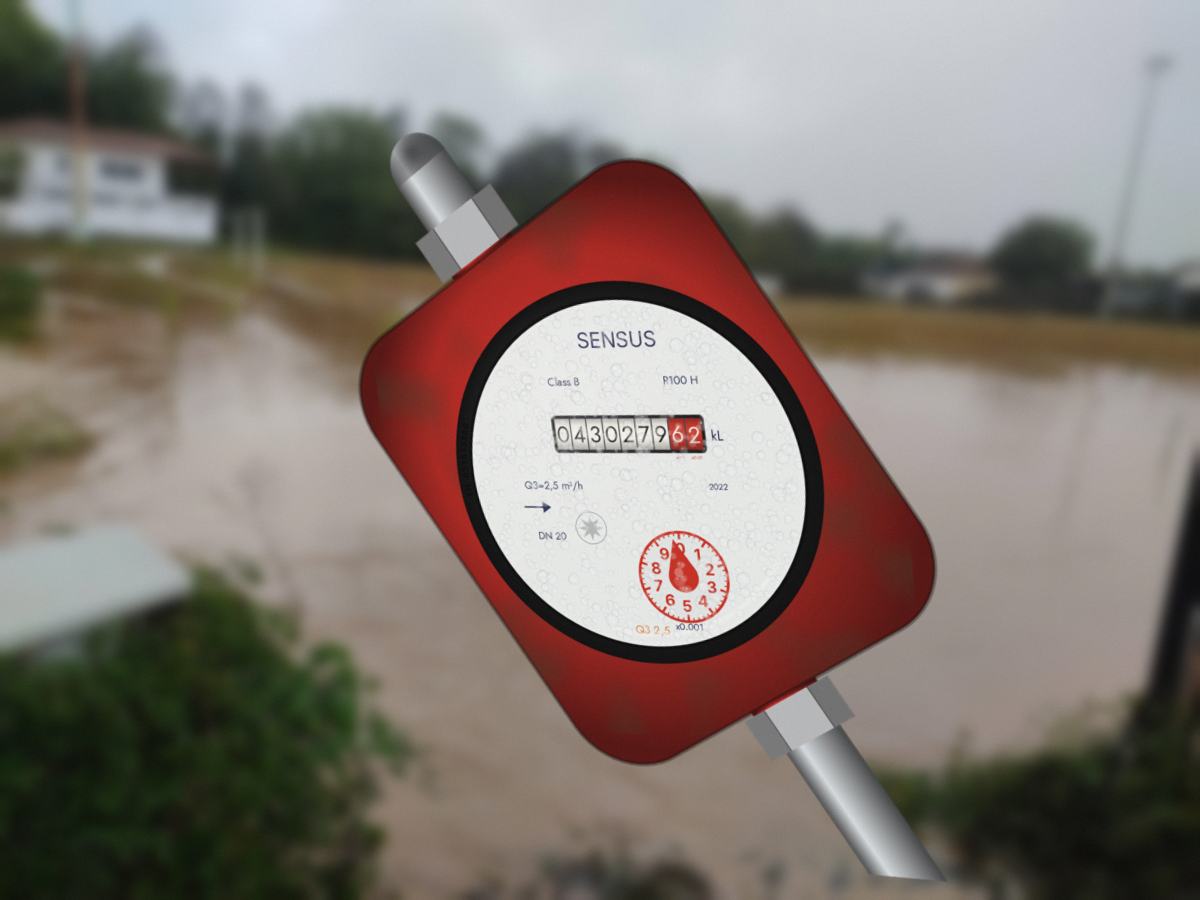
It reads 430279.619 kL
